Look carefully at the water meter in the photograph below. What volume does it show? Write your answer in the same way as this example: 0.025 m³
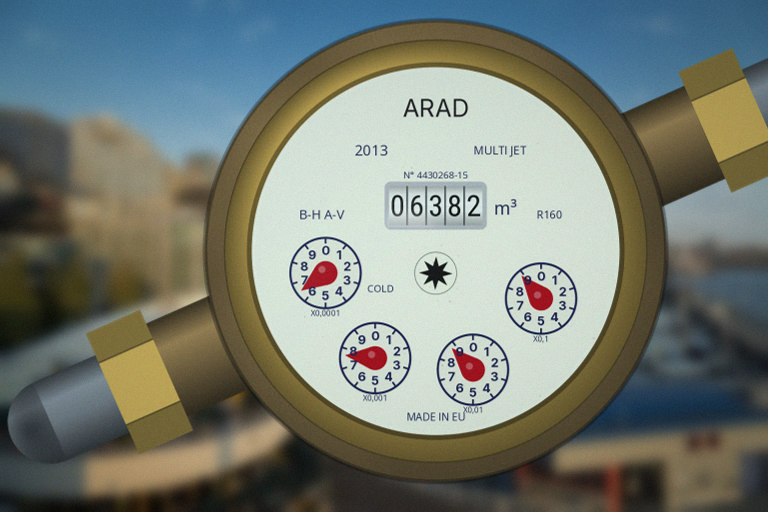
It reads 6382.8876 m³
